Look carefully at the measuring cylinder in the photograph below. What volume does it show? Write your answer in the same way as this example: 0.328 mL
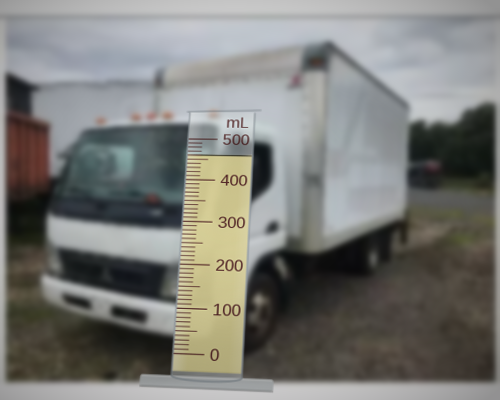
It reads 460 mL
